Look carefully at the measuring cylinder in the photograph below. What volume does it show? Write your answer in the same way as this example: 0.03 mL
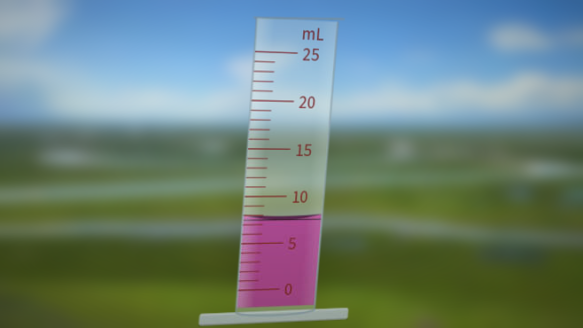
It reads 7.5 mL
